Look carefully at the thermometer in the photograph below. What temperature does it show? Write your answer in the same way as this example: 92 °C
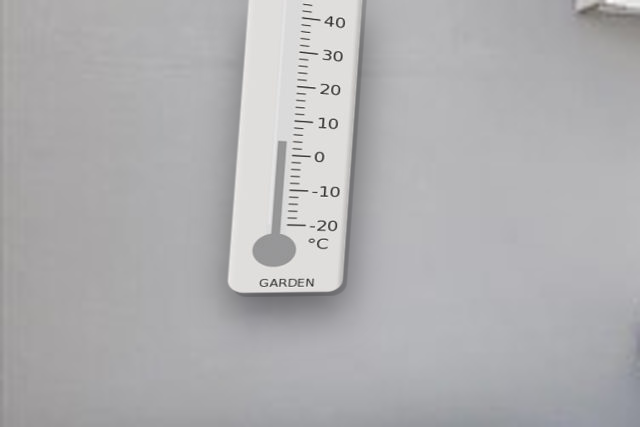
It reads 4 °C
